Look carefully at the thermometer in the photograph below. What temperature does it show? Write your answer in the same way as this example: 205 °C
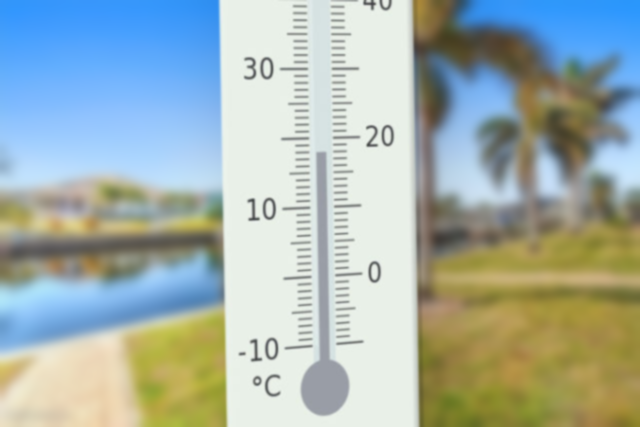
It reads 18 °C
